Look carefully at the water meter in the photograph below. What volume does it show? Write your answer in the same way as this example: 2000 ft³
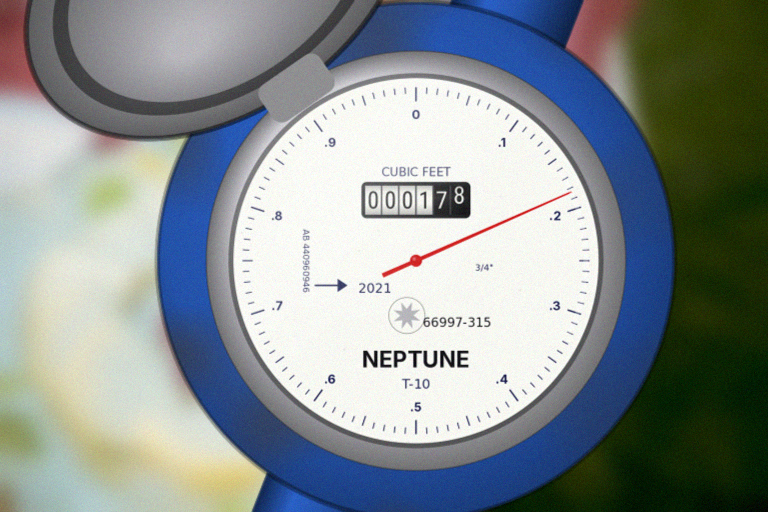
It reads 178.18 ft³
